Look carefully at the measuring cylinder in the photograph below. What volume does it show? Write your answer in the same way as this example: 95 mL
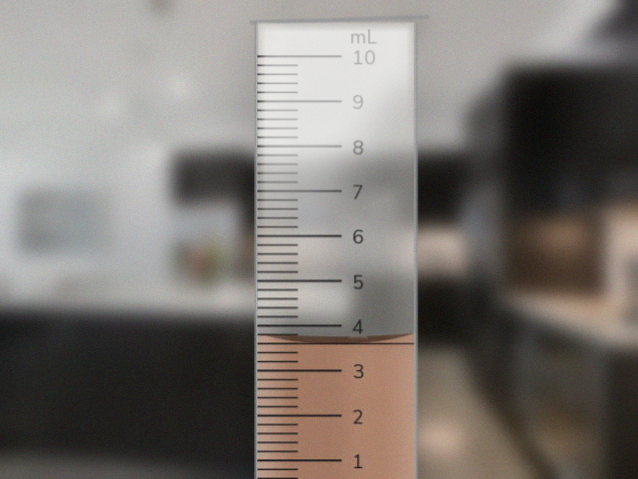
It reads 3.6 mL
